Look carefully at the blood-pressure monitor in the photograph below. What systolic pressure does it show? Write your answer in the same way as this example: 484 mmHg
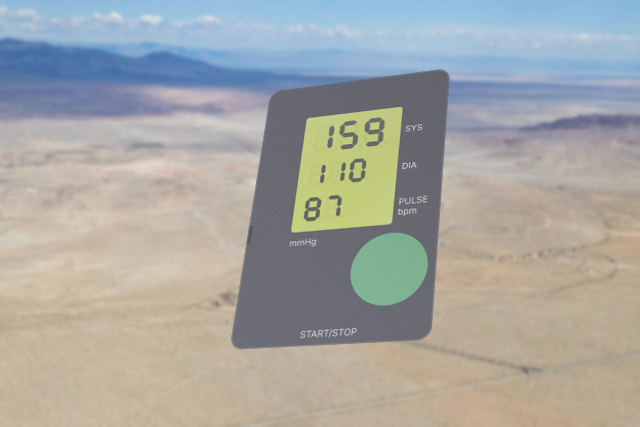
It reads 159 mmHg
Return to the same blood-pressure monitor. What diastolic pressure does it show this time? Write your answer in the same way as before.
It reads 110 mmHg
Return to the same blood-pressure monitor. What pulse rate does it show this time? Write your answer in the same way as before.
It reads 87 bpm
